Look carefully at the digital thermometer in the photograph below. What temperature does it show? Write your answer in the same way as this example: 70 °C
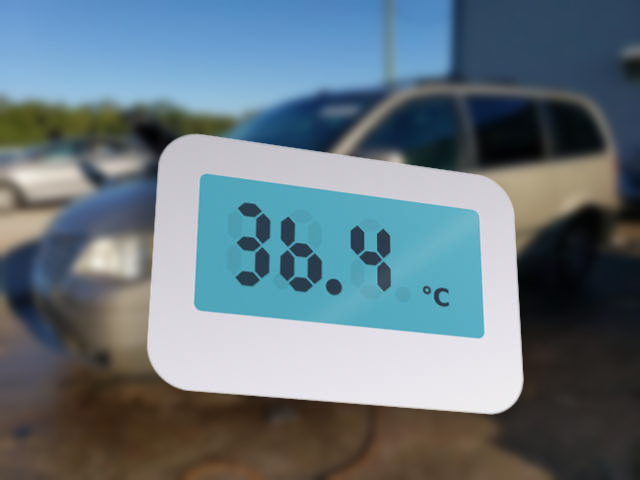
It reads 36.4 °C
